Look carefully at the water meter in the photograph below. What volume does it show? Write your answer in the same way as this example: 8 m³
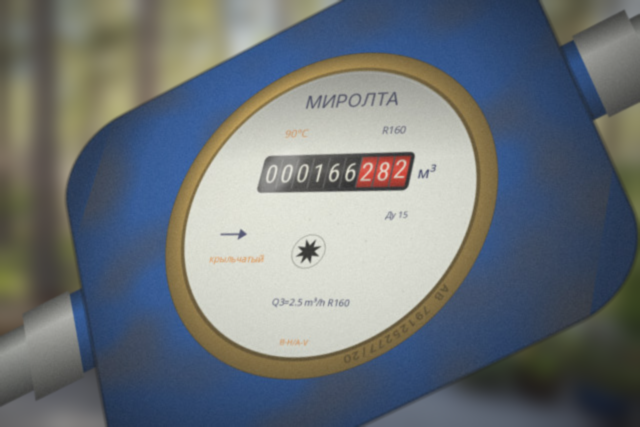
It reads 166.282 m³
